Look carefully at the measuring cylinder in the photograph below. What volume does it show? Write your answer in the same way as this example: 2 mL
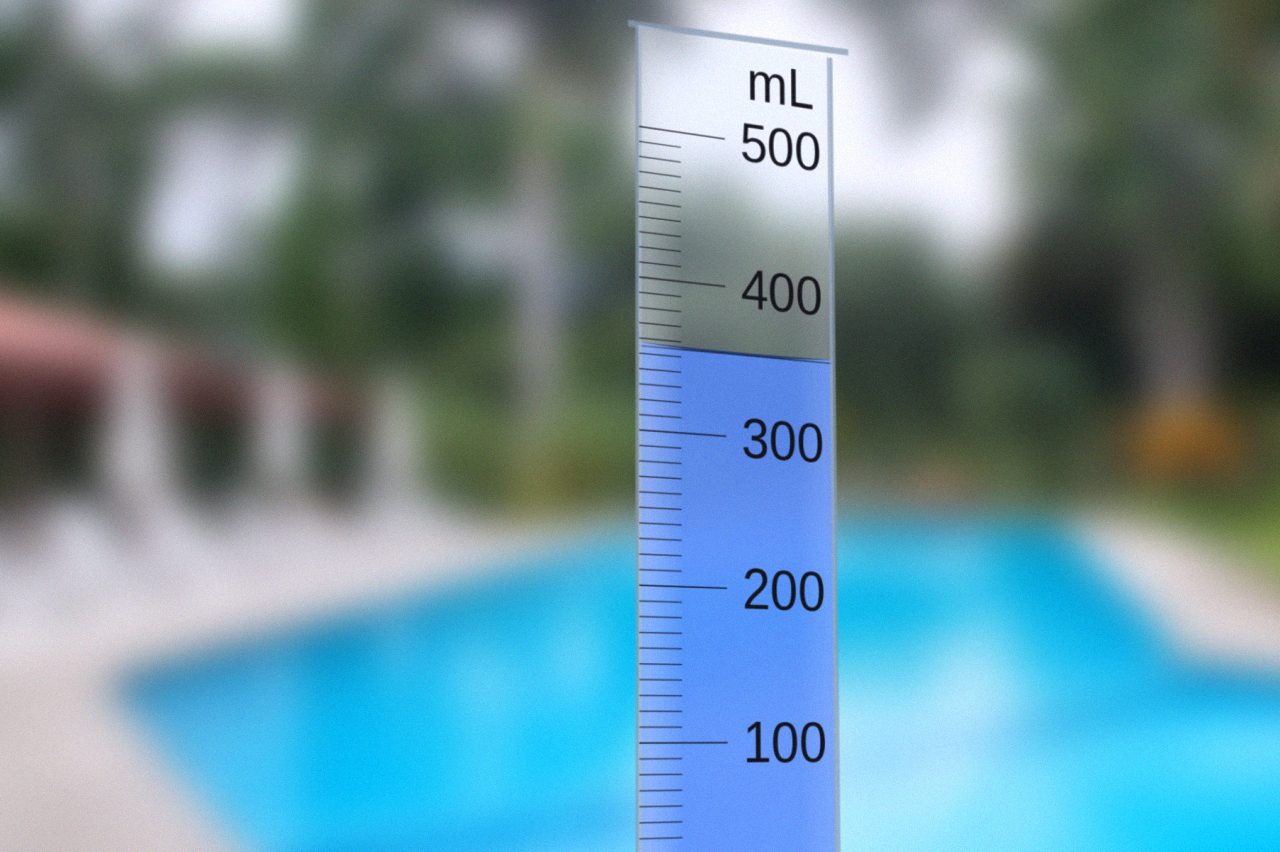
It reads 355 mL
